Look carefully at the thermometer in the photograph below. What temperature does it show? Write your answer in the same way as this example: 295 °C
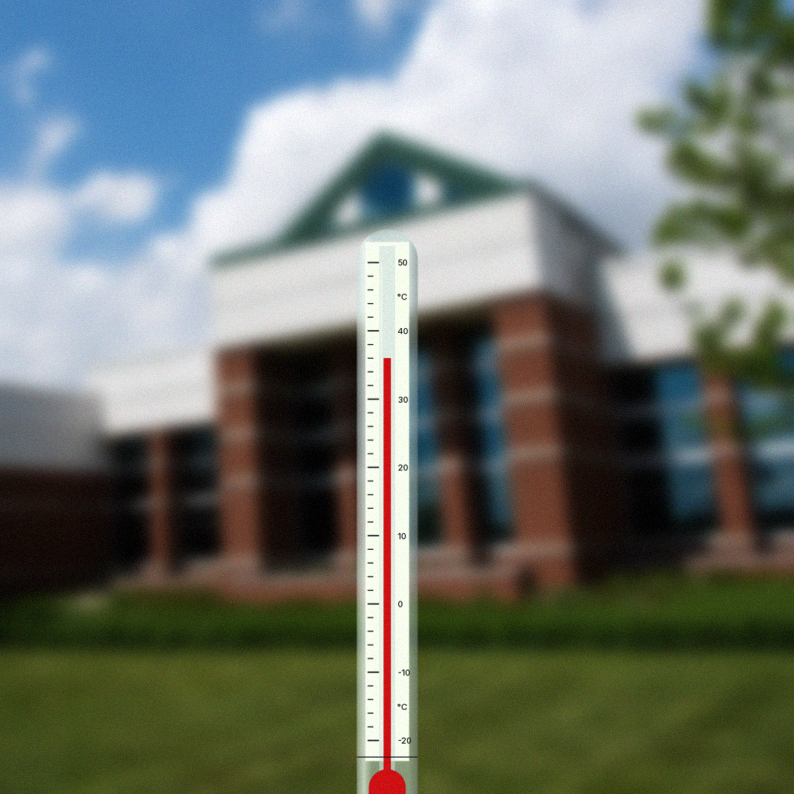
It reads 36 °C
